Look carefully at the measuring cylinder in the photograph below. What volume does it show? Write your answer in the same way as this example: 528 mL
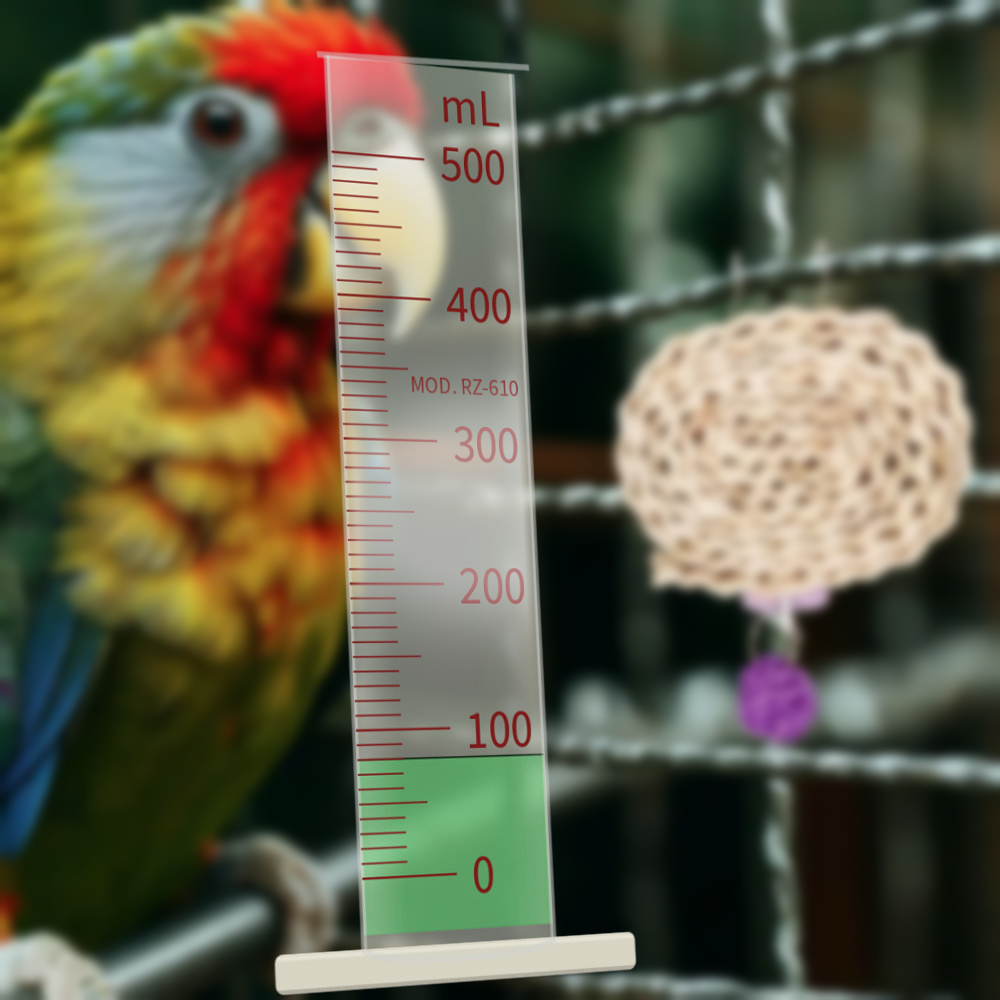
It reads 80 mL
